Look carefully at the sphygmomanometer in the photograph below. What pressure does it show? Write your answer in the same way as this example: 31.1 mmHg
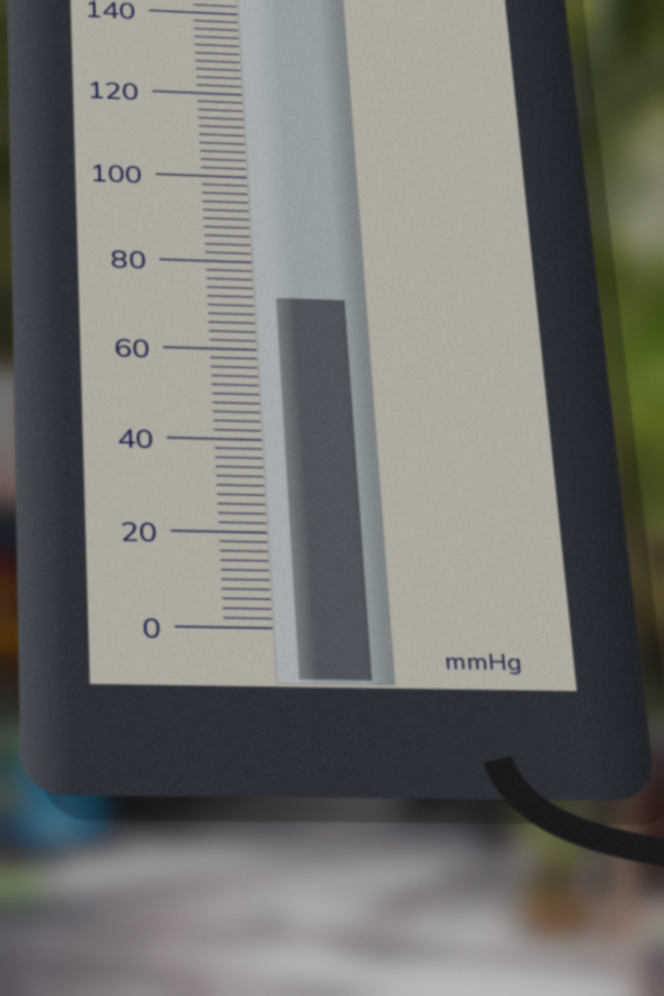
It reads 72 mmHg
